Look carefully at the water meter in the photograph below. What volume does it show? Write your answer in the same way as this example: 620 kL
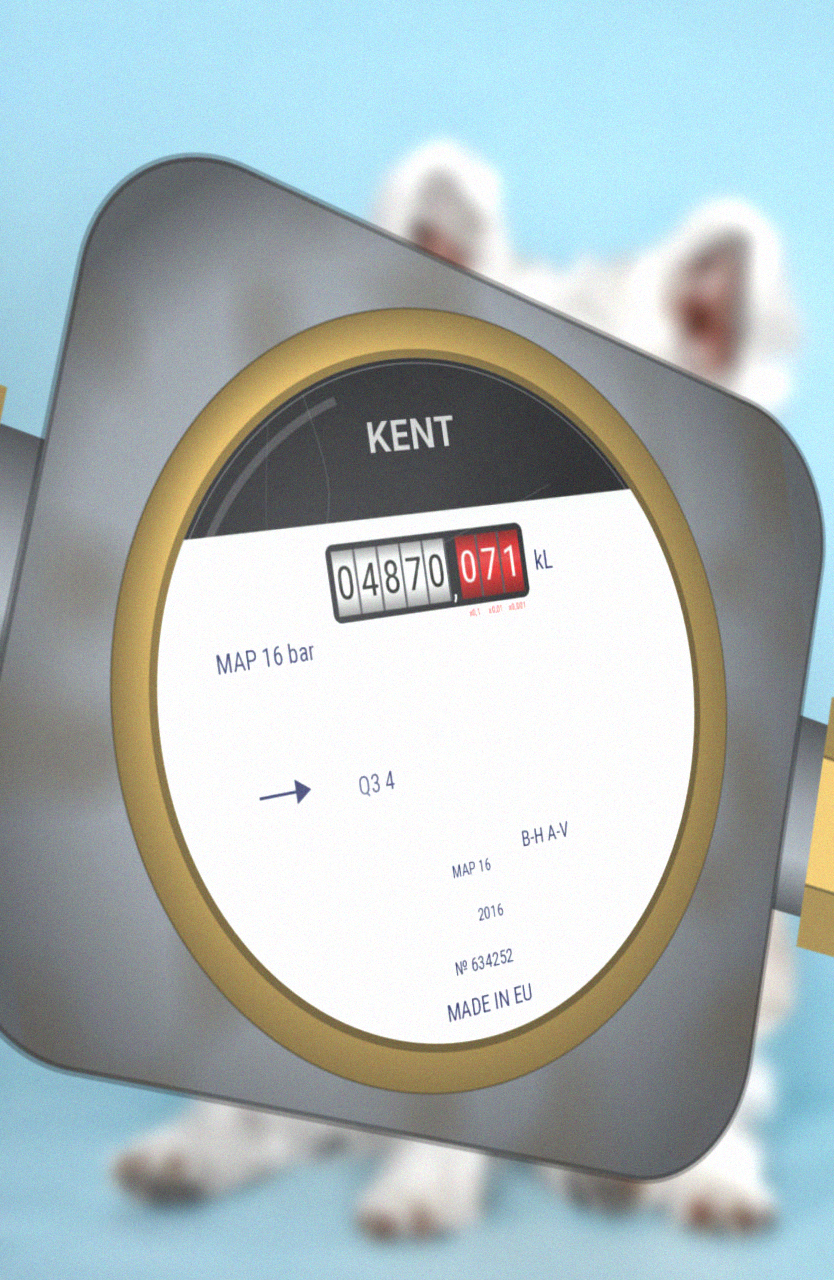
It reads 4870.071 kL
